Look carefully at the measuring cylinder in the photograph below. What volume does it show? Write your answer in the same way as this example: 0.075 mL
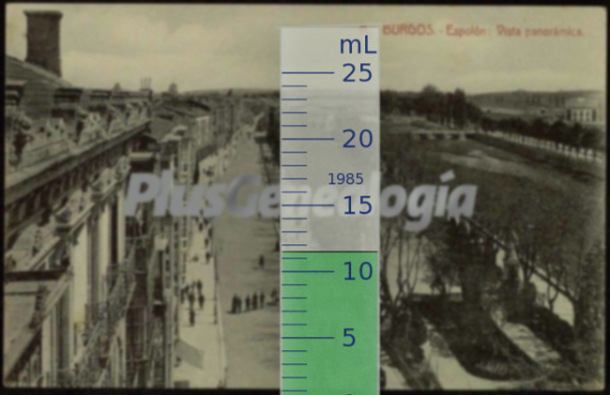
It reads 11.5 mL
